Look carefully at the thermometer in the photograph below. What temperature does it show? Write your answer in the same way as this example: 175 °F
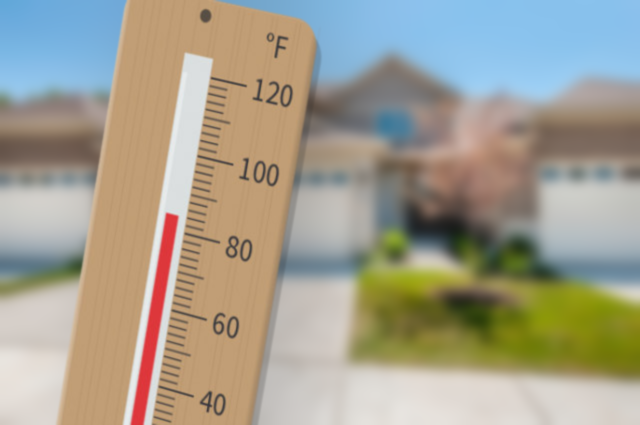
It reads 84 °F
